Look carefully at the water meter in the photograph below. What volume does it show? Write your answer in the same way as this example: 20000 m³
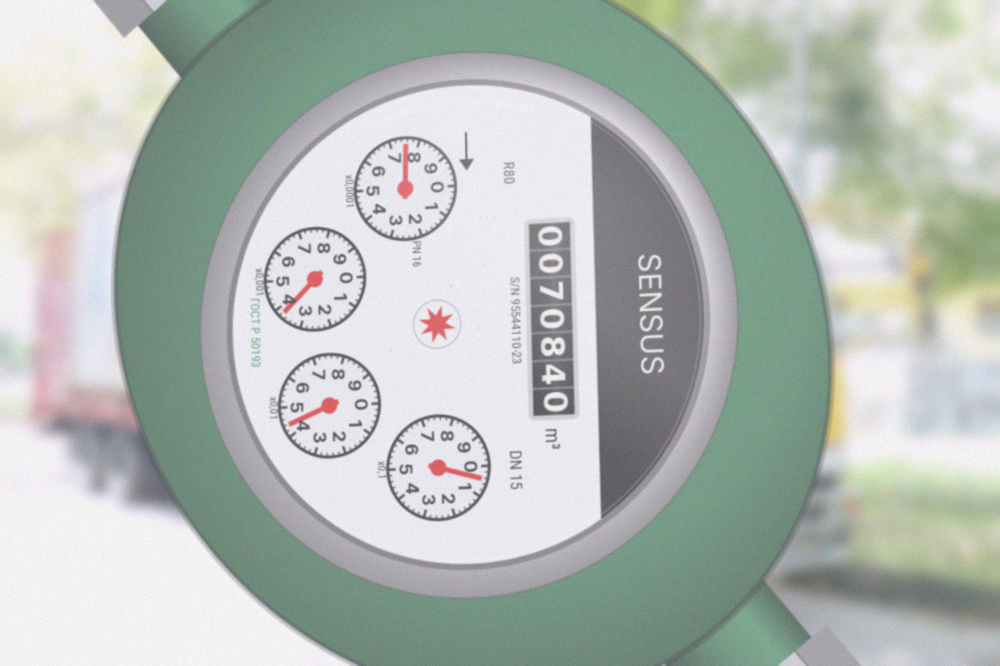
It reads 70840.0437 m³
